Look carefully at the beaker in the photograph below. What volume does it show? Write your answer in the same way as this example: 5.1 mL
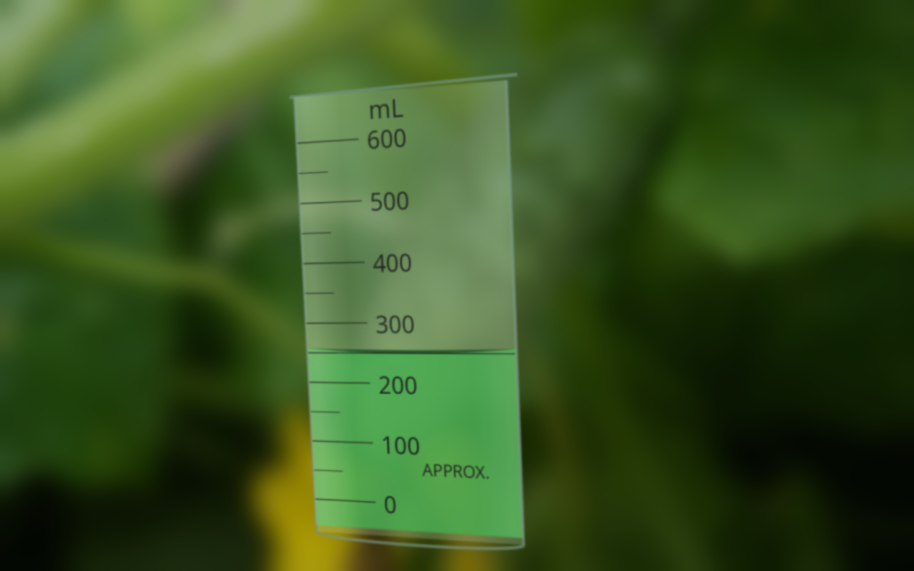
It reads 250 mL
